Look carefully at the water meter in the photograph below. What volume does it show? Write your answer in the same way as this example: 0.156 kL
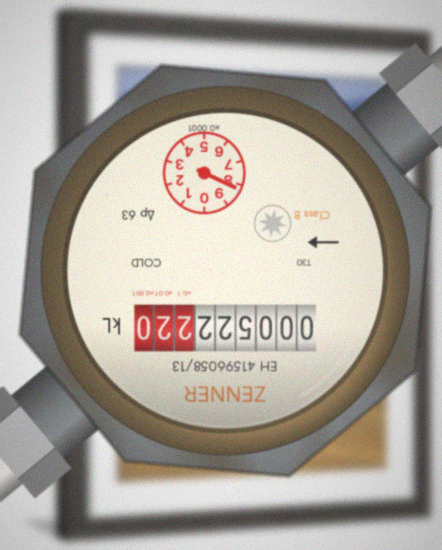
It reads 522.2208 kL
